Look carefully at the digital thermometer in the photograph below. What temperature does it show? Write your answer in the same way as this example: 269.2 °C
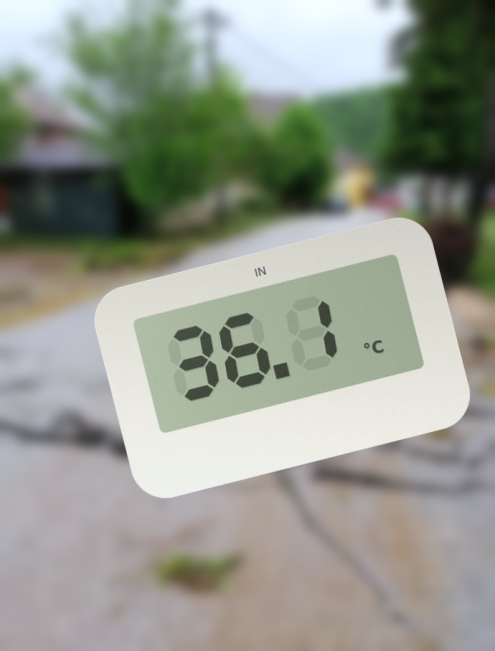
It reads 36.1 °C
